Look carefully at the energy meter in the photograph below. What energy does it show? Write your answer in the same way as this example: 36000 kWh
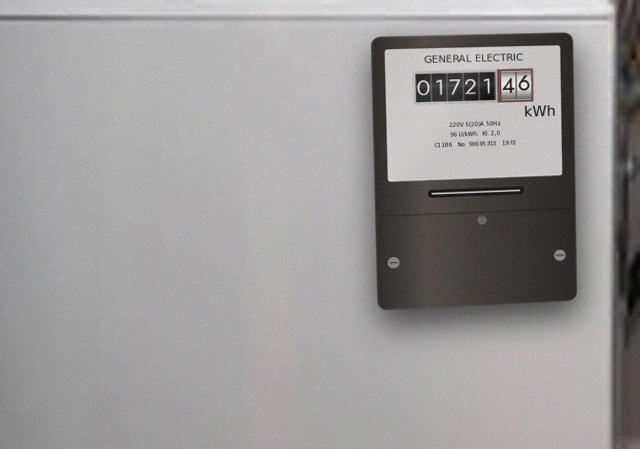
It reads 1721.46 kWh
